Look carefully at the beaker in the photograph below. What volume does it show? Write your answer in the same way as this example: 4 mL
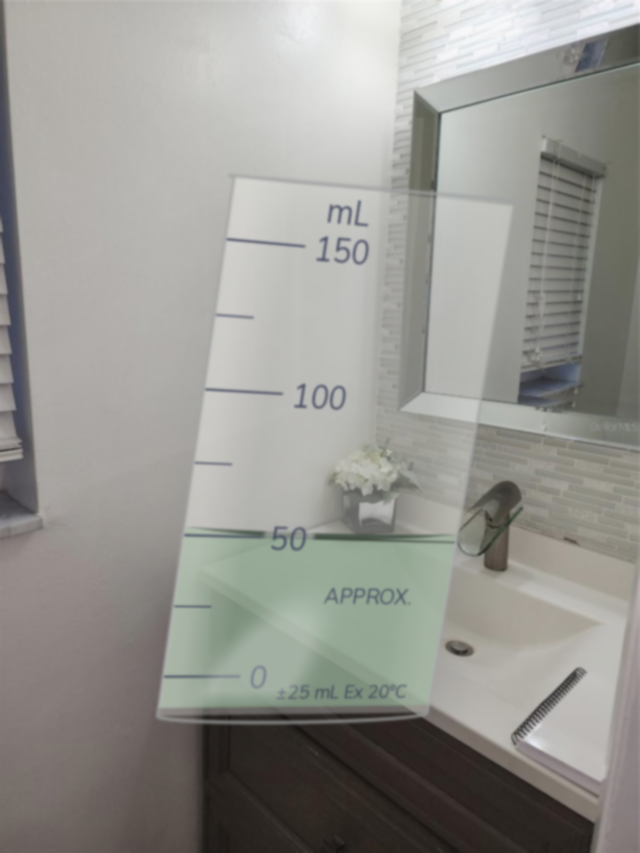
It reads 50 mL
